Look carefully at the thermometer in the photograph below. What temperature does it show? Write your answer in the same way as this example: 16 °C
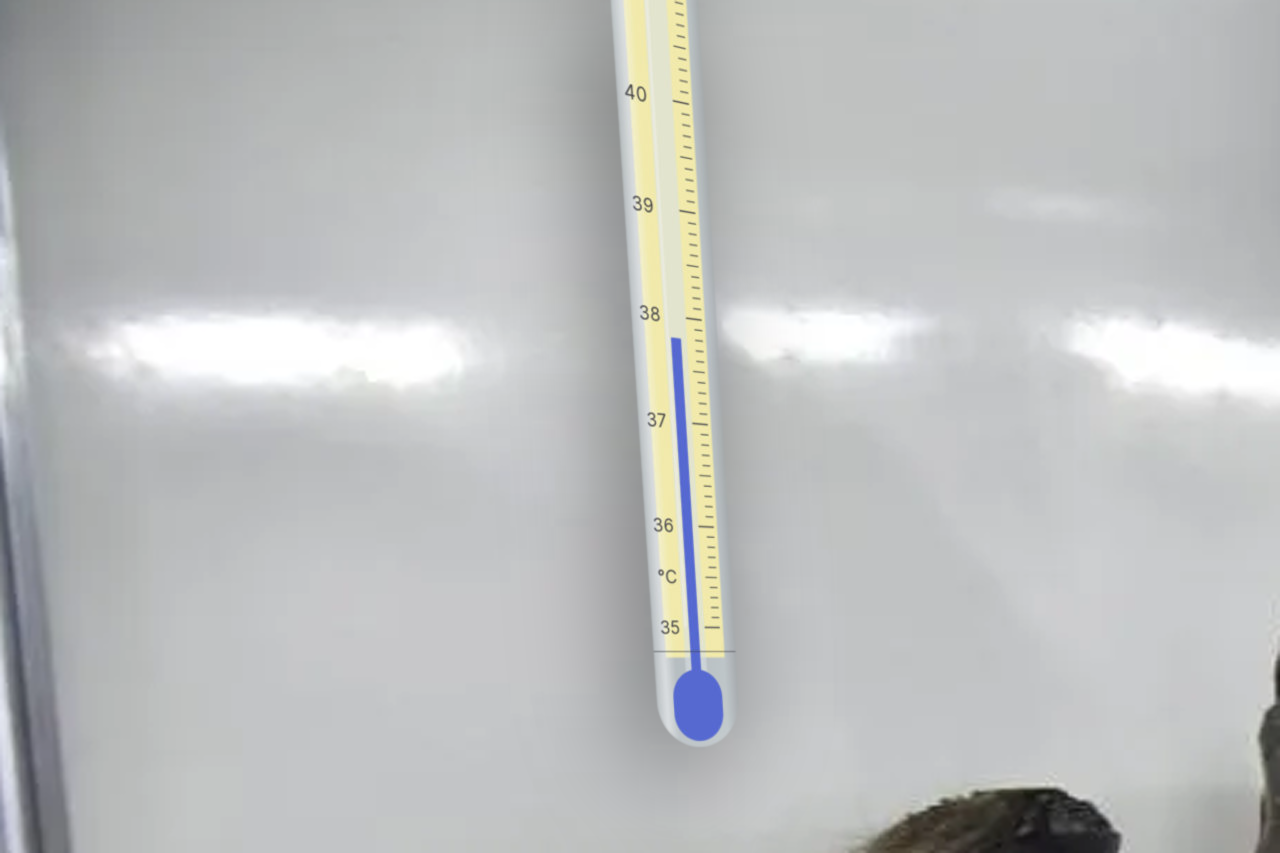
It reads 37.8 °C
